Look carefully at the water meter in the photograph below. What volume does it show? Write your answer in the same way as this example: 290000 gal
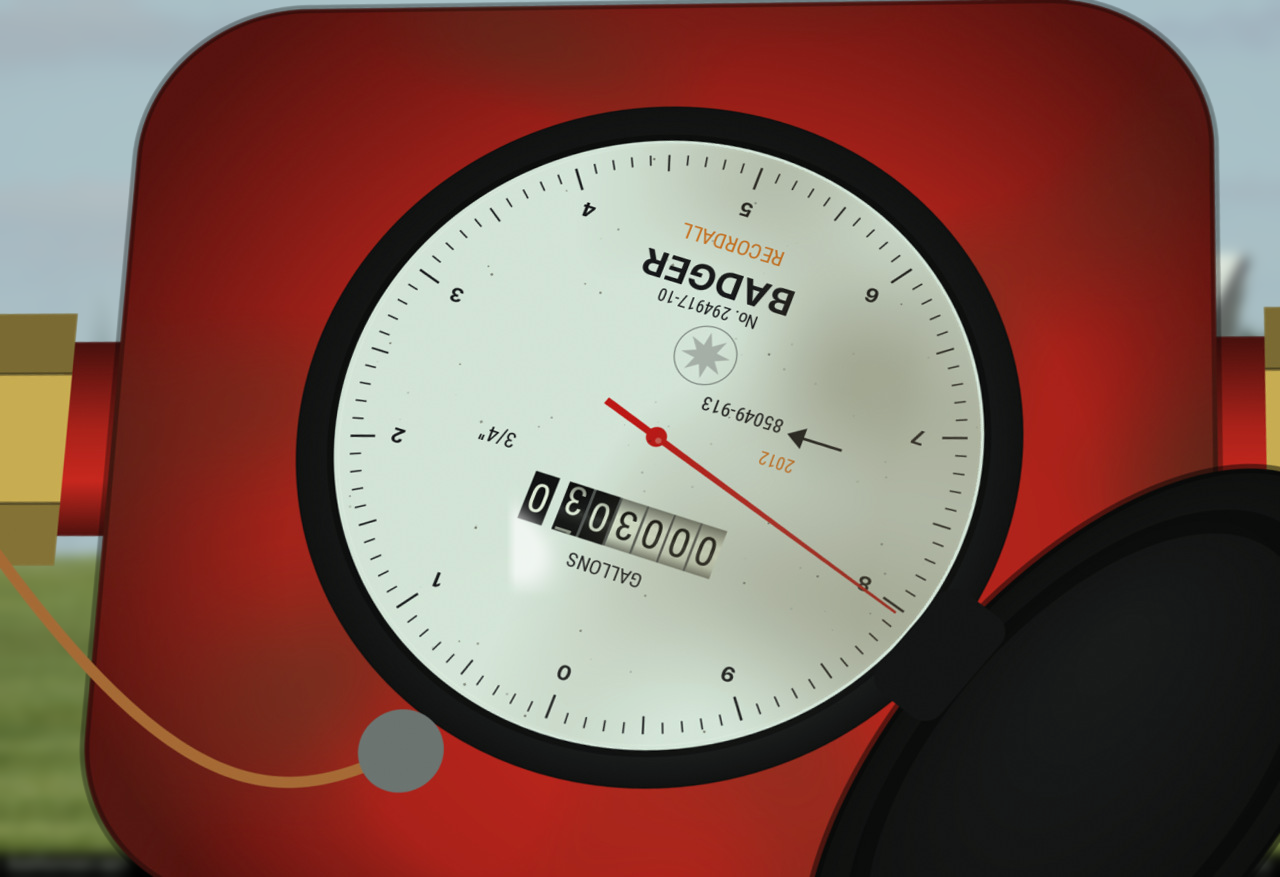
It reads 3028.0 gal
